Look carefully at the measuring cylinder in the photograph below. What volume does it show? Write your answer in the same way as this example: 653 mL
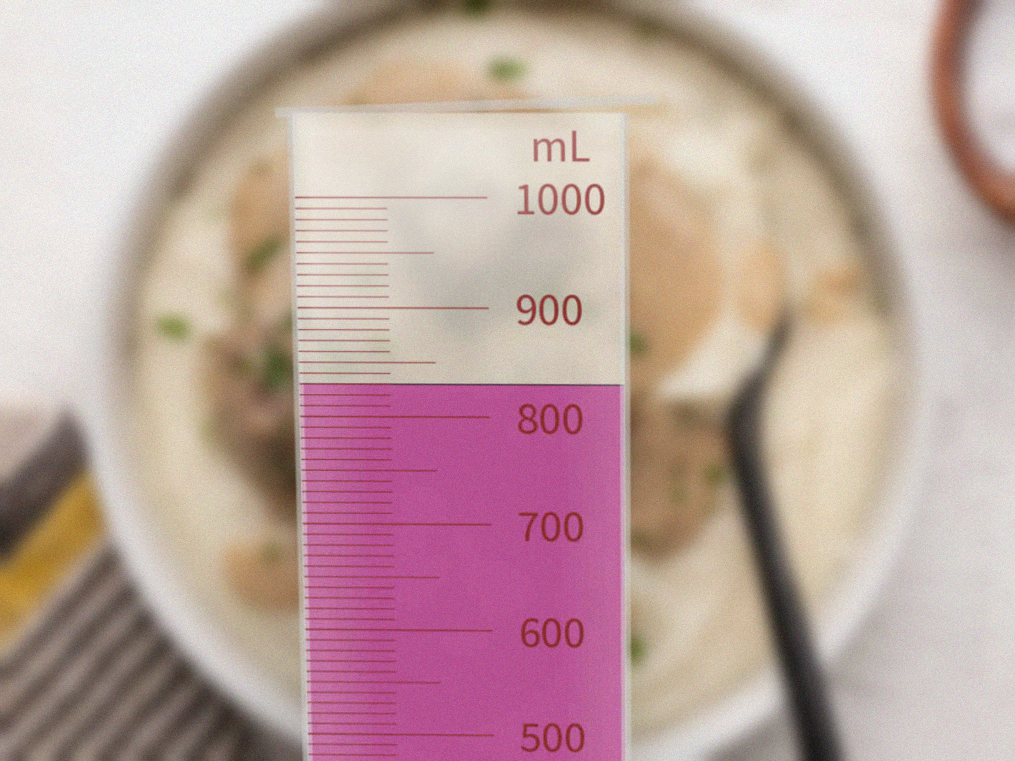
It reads 830 mL
